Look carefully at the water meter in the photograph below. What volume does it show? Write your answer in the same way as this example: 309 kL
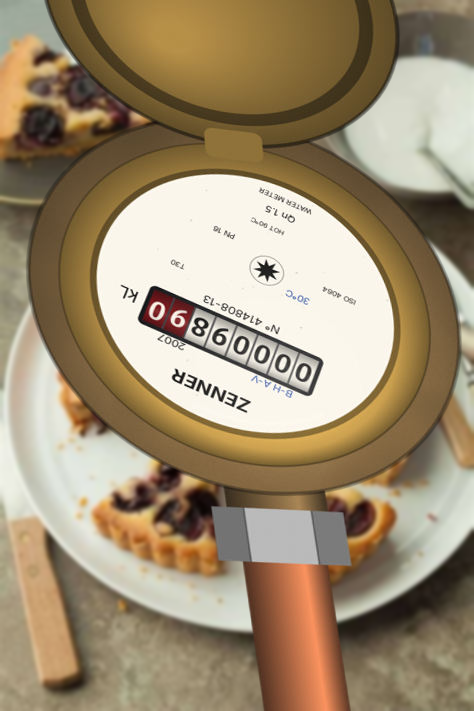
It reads 98.90 kL
